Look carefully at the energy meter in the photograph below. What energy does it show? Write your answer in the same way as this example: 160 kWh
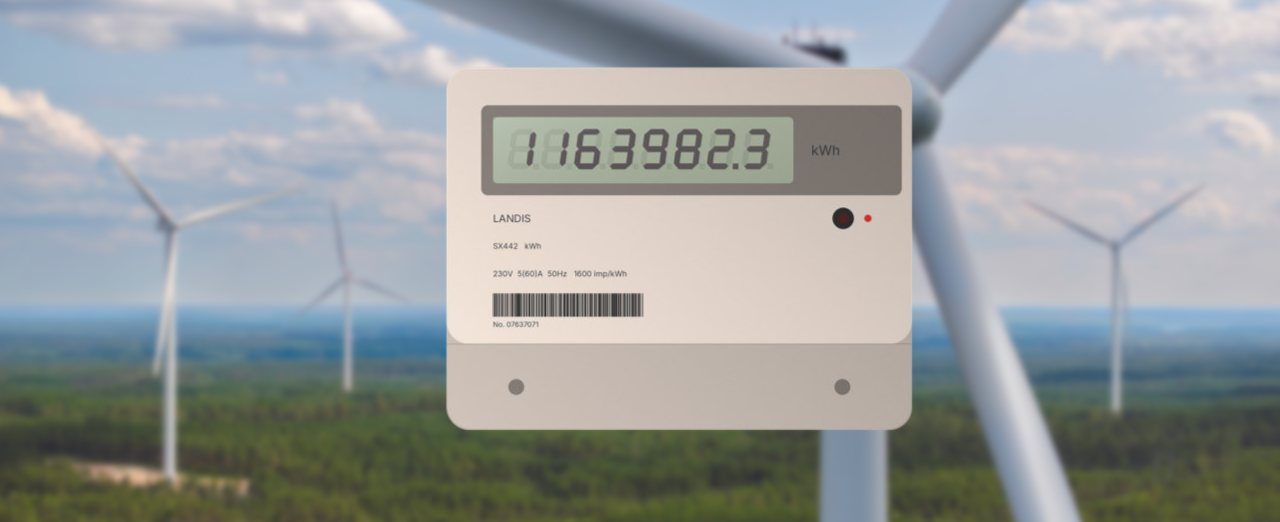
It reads 1163982.3 kWh
